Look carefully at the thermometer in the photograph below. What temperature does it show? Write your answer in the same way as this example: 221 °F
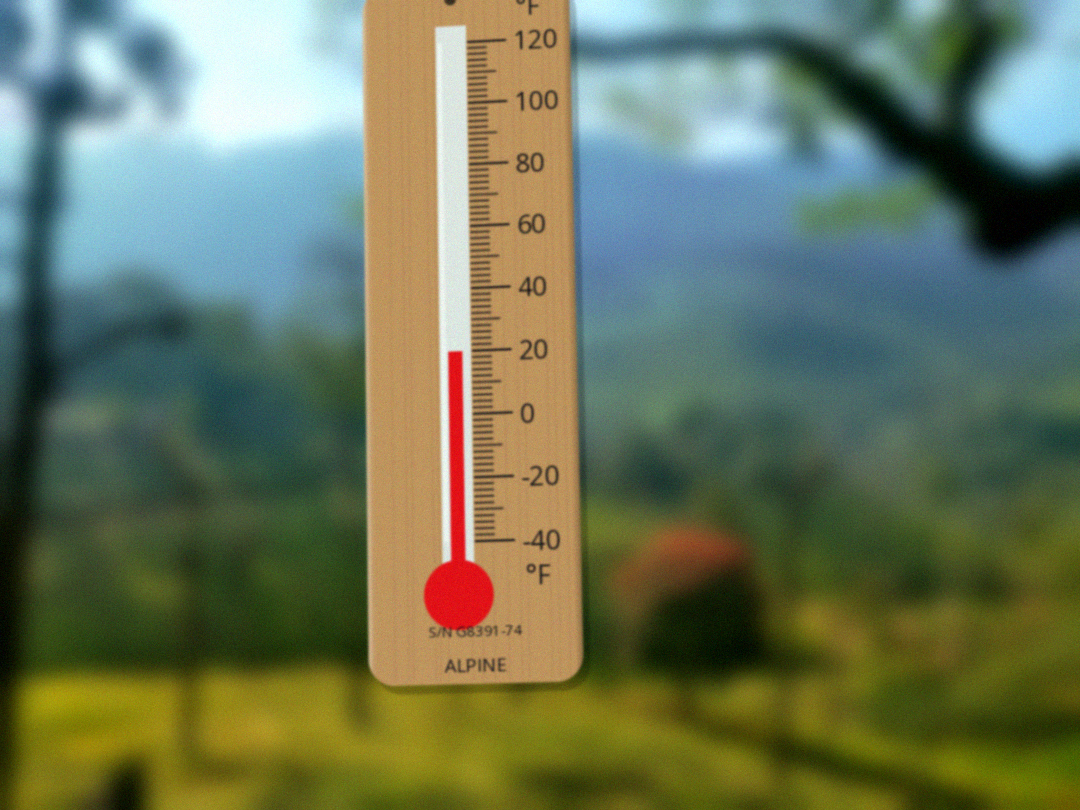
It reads 20 °F
